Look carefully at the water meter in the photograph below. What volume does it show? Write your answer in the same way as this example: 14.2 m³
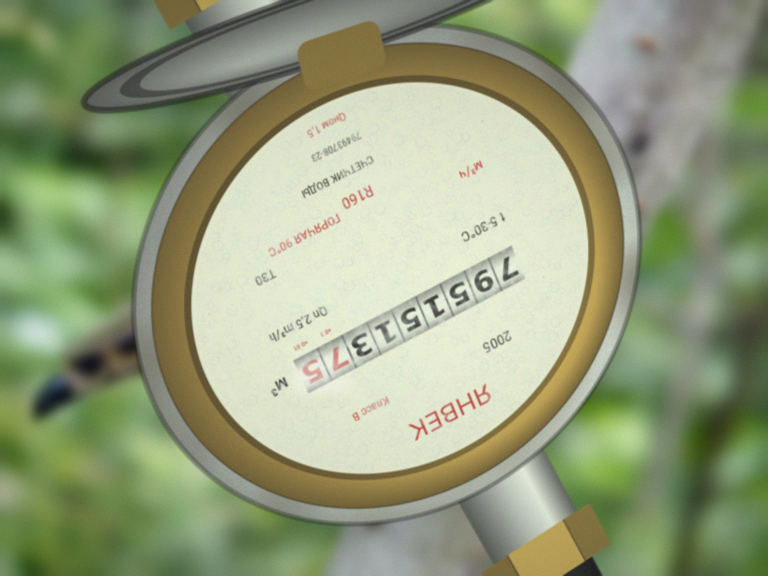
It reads 7951513.75 m³
